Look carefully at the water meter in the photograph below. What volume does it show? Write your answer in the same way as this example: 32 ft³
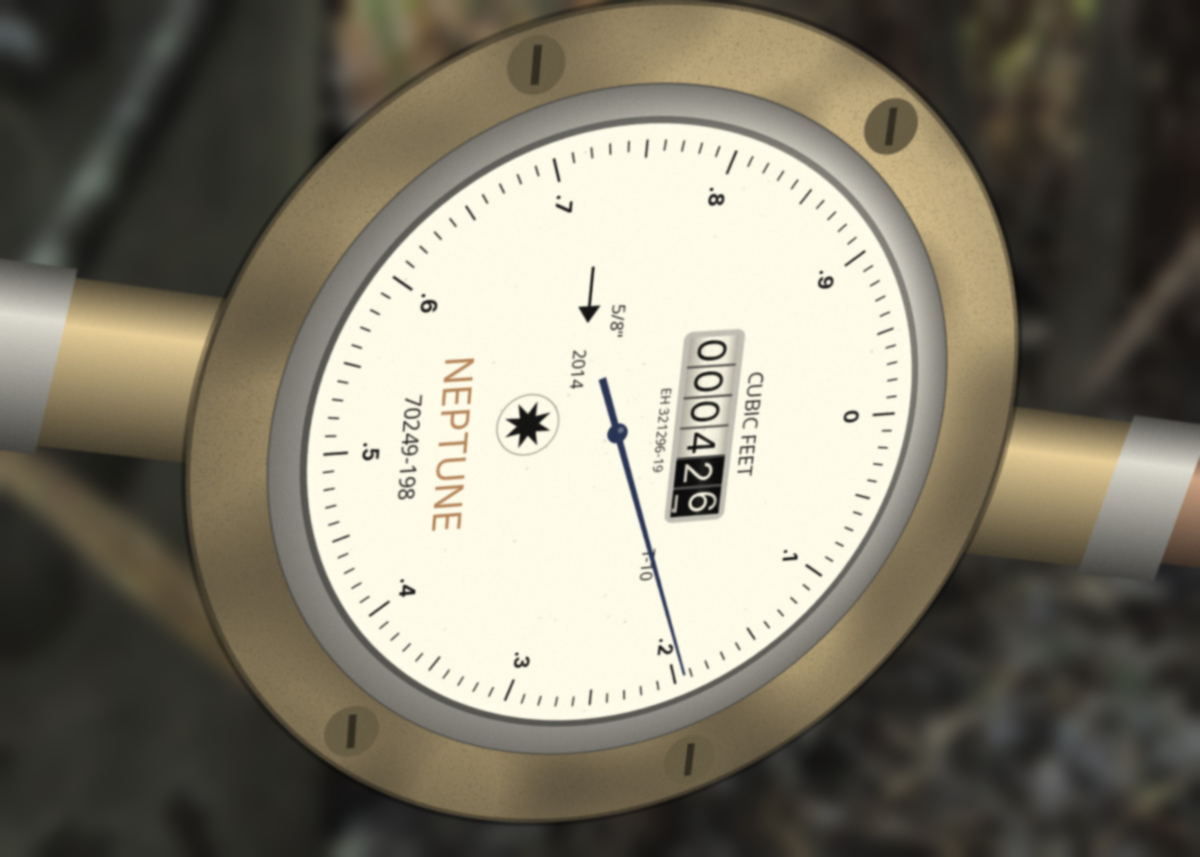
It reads 426.19 ft³
